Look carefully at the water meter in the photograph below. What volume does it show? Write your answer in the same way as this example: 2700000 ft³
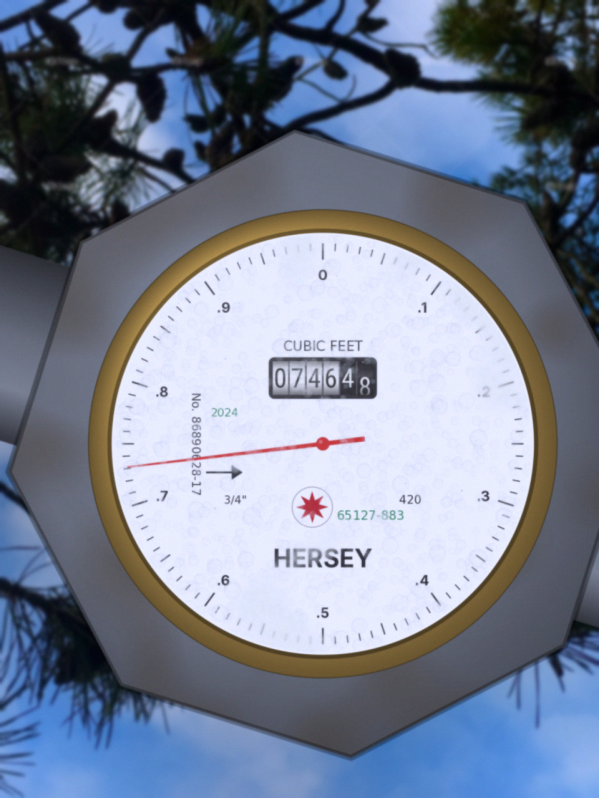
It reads 74647.73 ft³
